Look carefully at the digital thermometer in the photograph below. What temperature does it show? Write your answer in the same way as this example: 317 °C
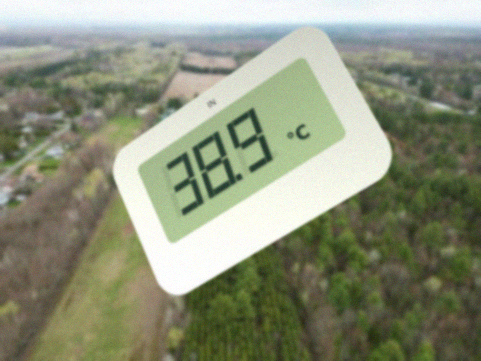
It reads 38.9 °C
